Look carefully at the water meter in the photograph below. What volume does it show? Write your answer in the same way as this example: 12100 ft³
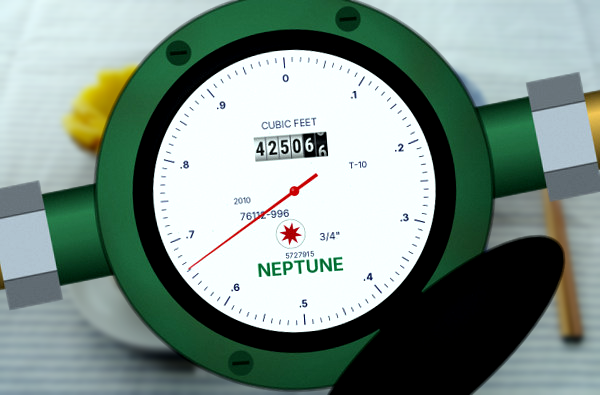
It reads 425065.66 ft³
